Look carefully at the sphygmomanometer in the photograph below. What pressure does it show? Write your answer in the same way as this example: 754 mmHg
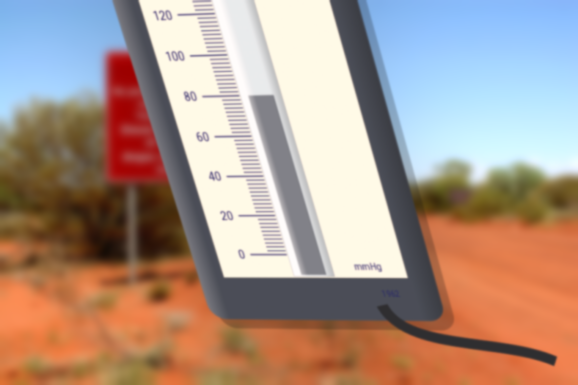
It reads 80 mmHg
